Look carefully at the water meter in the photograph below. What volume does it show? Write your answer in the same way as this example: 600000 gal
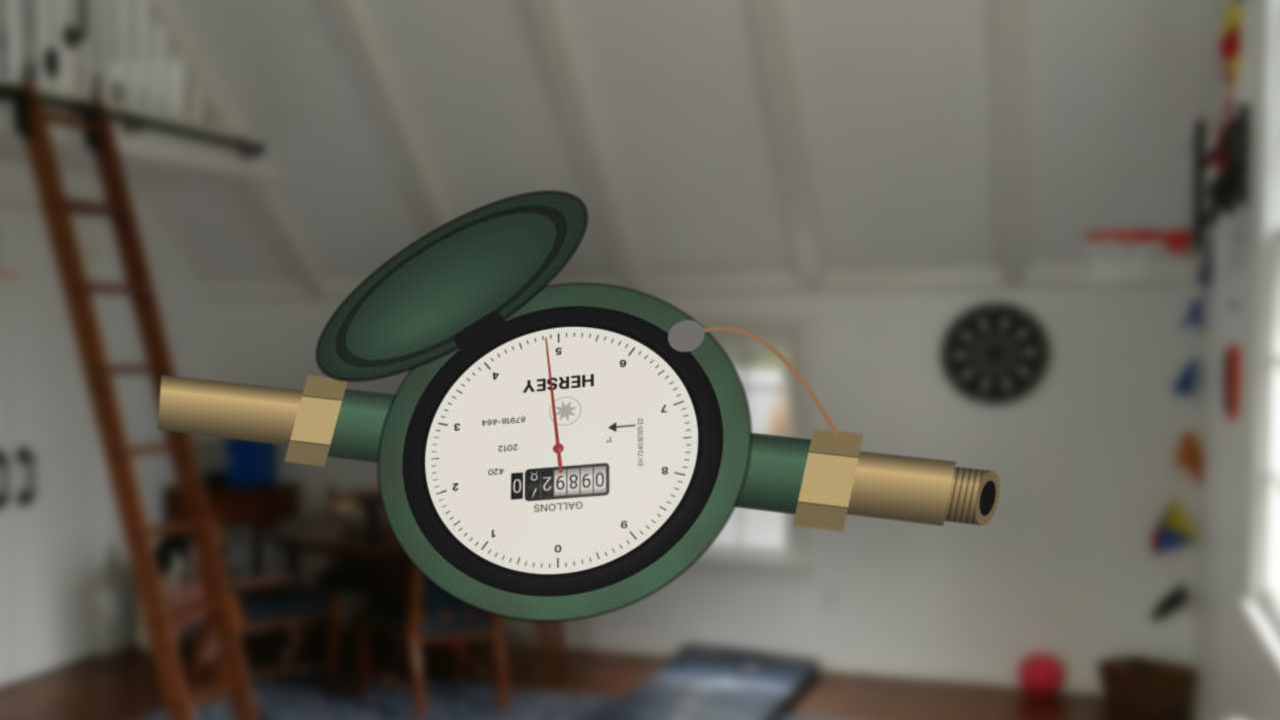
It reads 989274.8 gal
